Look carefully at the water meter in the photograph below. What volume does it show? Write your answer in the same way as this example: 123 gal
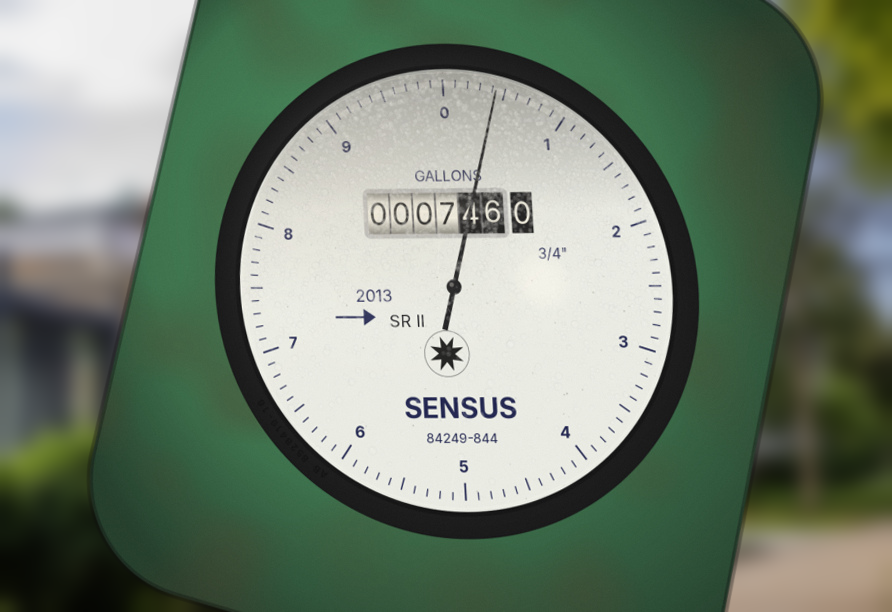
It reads 7460.4 gal
